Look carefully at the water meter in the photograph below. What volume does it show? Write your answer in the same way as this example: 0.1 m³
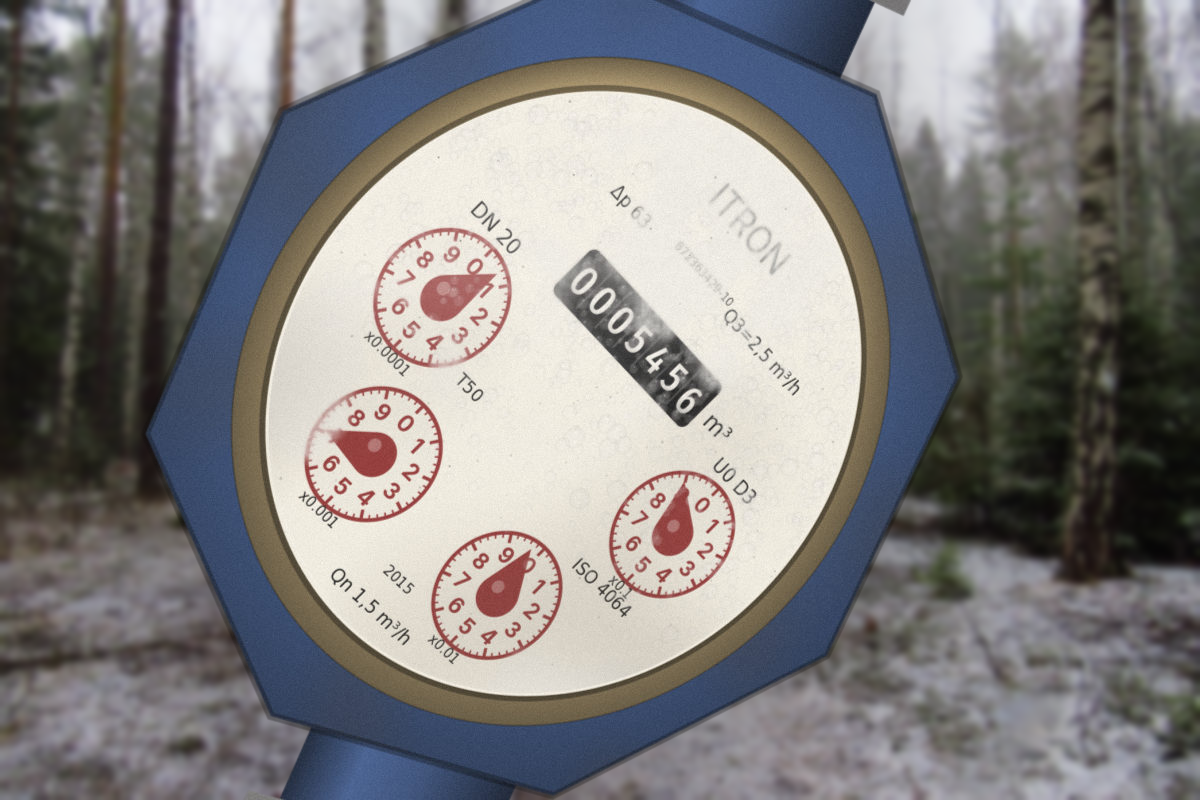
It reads 5455.8970 m³
